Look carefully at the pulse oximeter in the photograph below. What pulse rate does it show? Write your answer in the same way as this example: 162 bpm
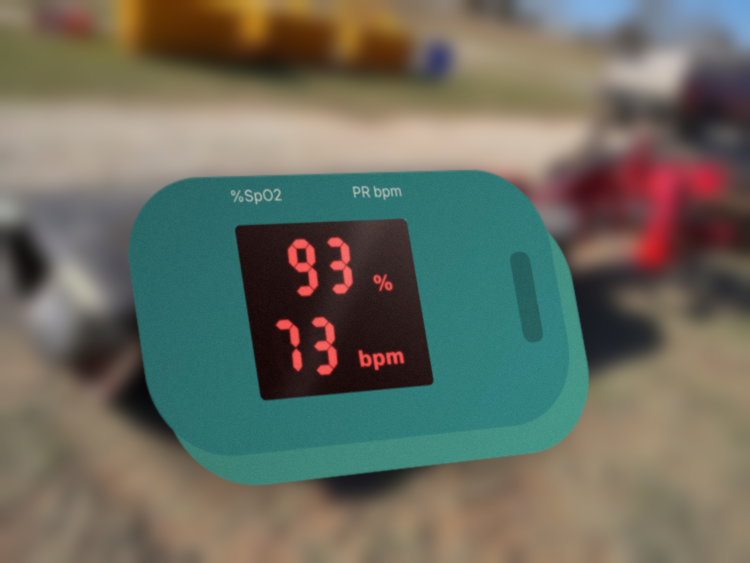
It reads 73 bpm
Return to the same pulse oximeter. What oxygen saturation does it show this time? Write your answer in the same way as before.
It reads 93 %
